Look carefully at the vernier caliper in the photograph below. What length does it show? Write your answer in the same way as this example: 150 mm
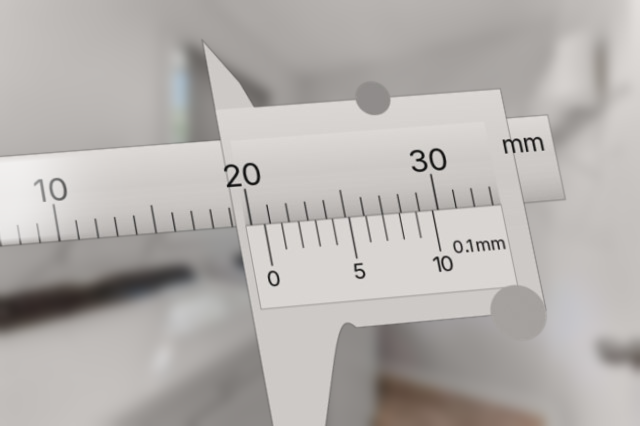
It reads 20.7 mm
